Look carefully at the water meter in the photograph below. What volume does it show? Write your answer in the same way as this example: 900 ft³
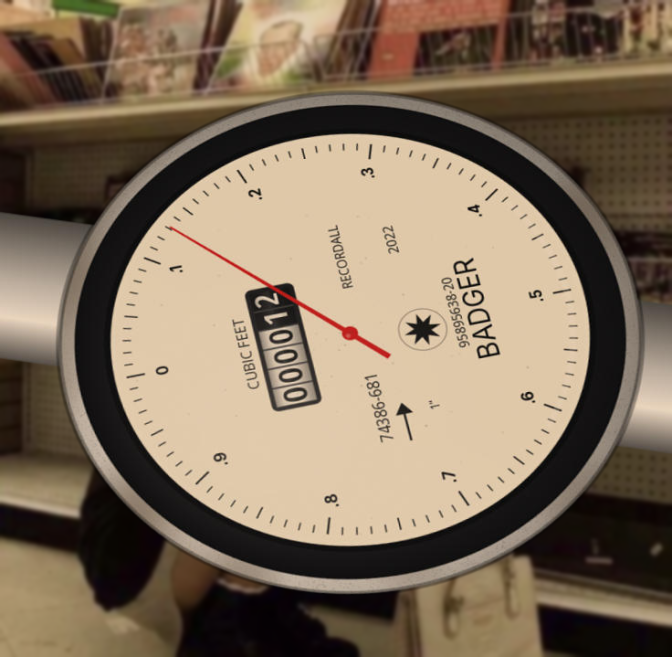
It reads 12.13 ft³
